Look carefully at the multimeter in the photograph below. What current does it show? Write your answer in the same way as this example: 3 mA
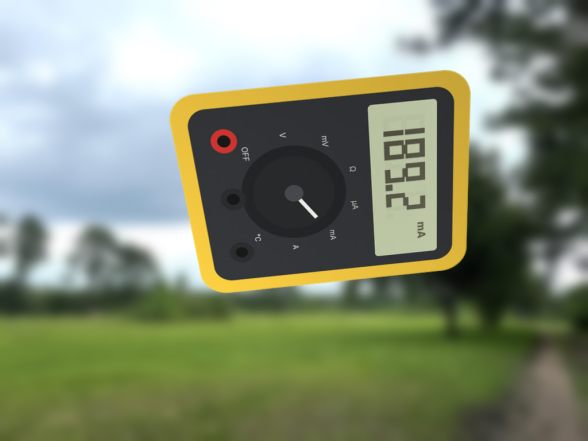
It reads 189.2 mA
